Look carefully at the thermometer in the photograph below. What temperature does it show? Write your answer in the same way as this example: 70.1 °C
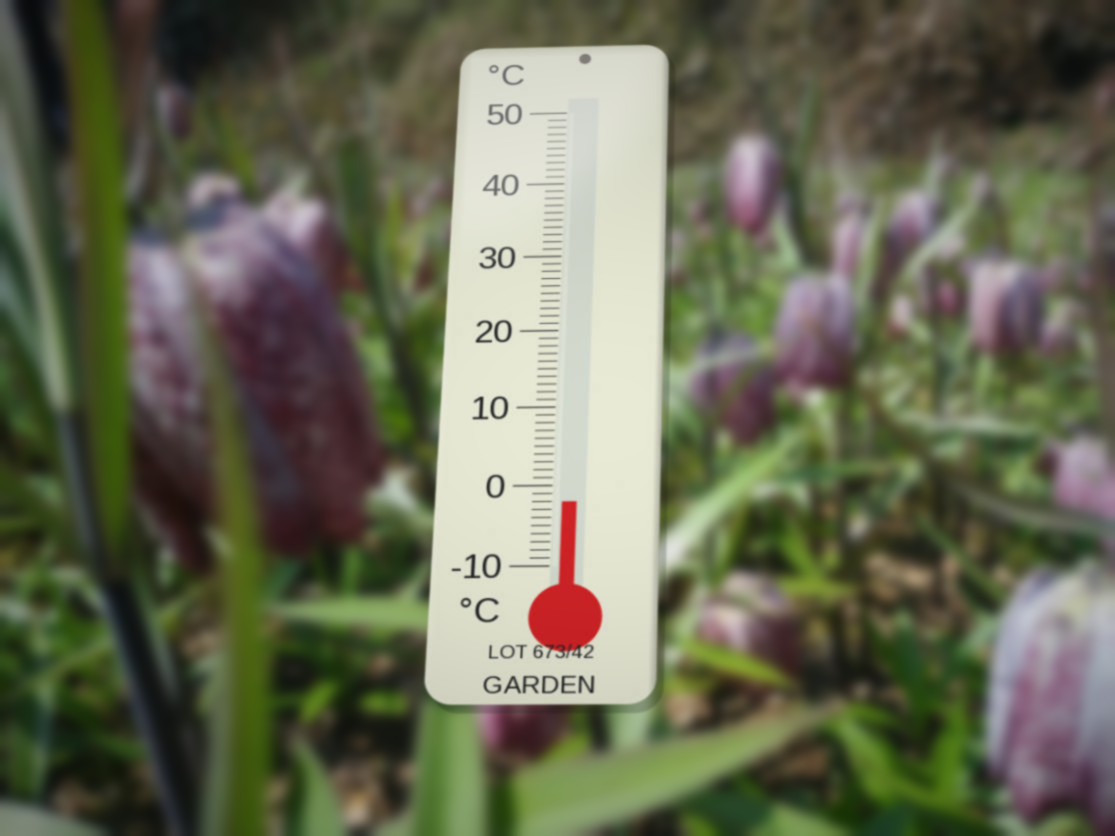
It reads -2 °C
